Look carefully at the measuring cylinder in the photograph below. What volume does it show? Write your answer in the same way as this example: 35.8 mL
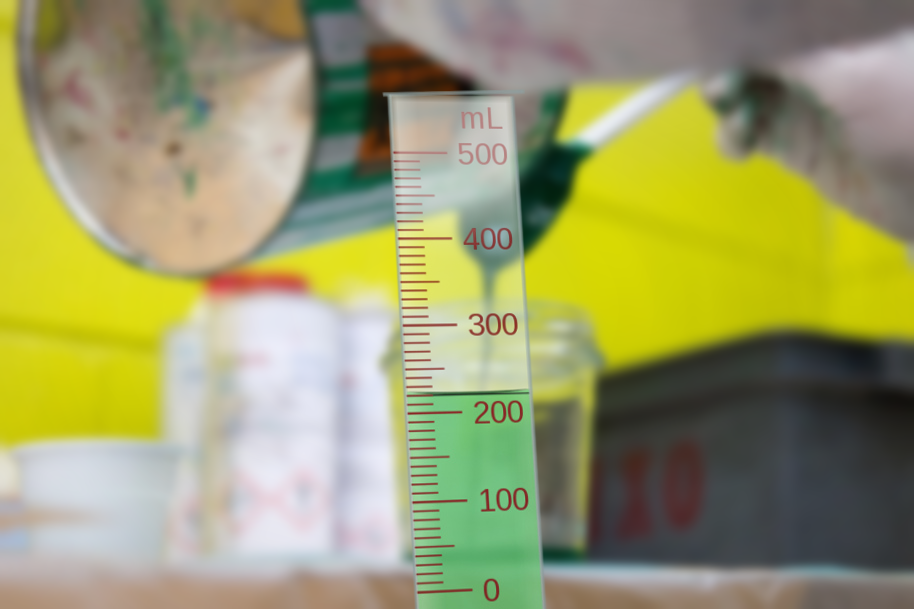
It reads 220 mL
